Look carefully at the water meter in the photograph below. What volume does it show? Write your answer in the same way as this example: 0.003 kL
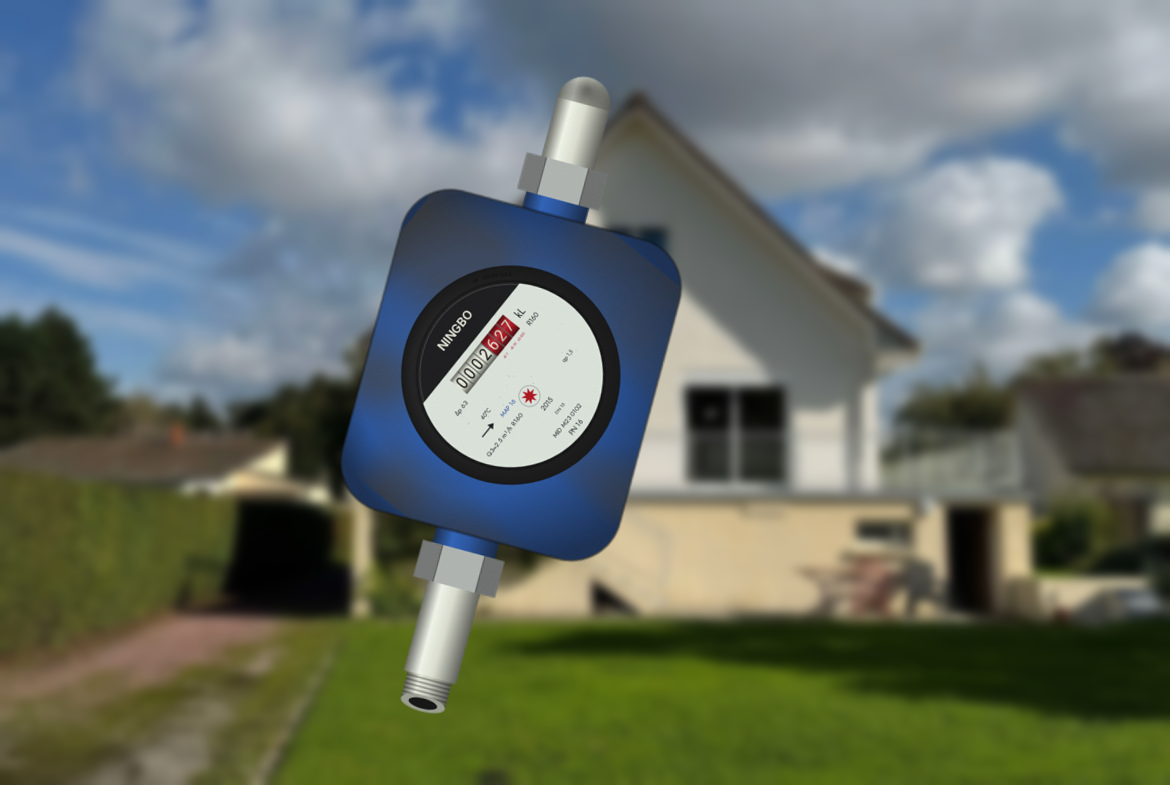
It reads 2.627 kL
